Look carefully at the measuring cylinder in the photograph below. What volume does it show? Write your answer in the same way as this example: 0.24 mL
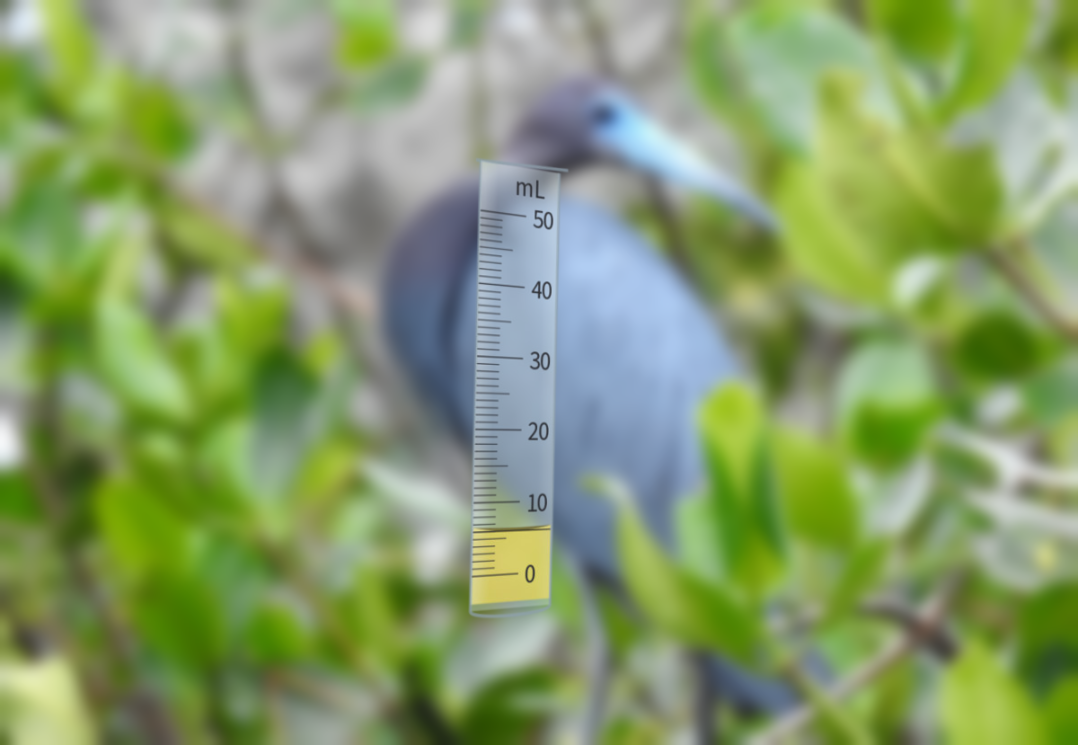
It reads 6 mL
